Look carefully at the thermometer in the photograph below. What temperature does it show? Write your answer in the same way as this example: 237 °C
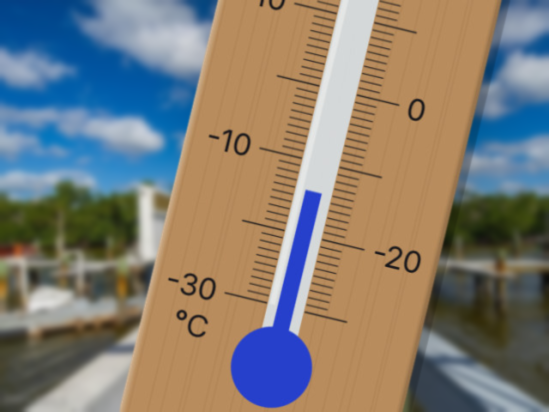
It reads -14 °C
